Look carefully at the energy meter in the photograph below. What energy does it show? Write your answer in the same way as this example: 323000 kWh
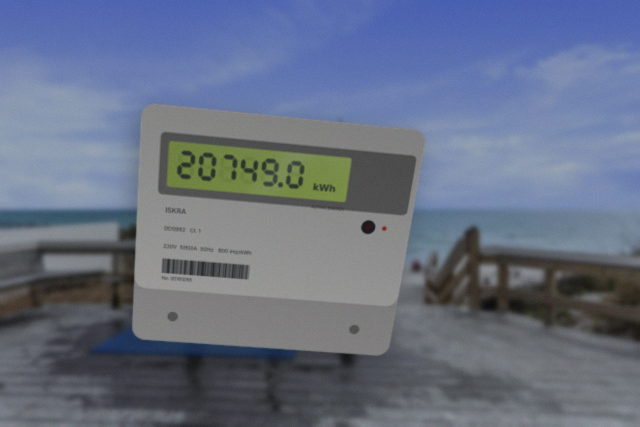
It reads 20749.0 kWh
